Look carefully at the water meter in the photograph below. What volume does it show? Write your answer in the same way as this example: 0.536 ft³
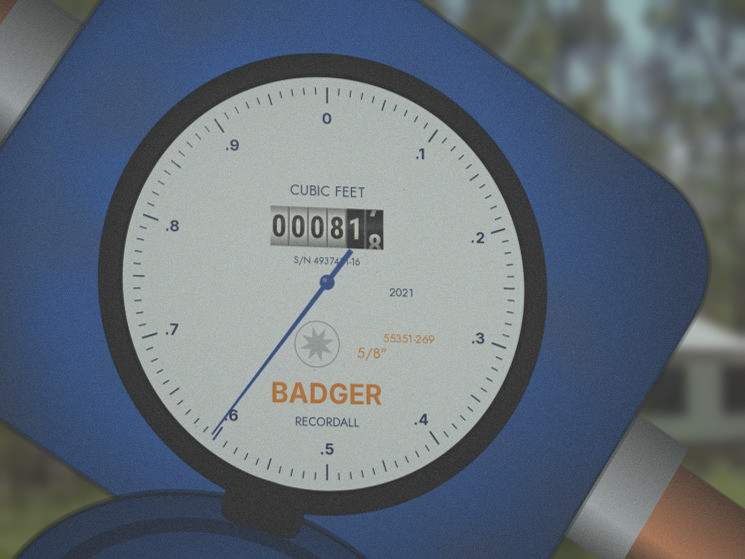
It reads 817.60 ft³
